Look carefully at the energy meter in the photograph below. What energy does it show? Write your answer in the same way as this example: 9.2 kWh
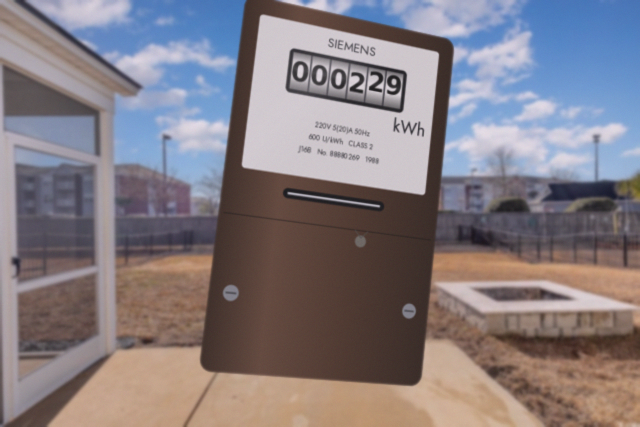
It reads 229 kWh
